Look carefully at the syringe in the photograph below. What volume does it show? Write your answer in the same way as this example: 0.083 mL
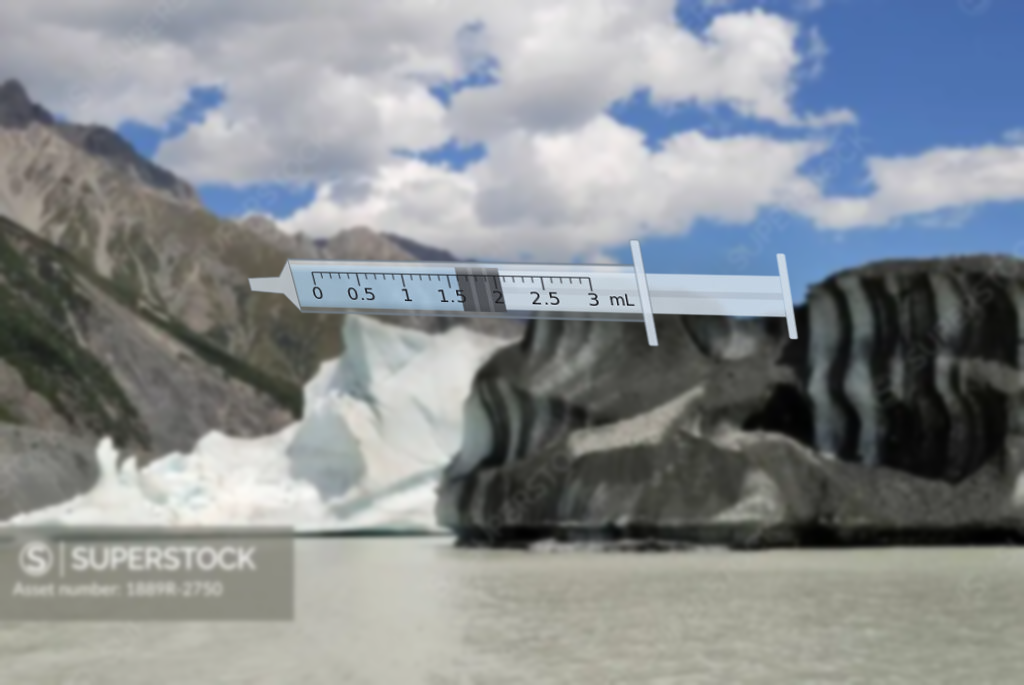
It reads 1.6 mL
